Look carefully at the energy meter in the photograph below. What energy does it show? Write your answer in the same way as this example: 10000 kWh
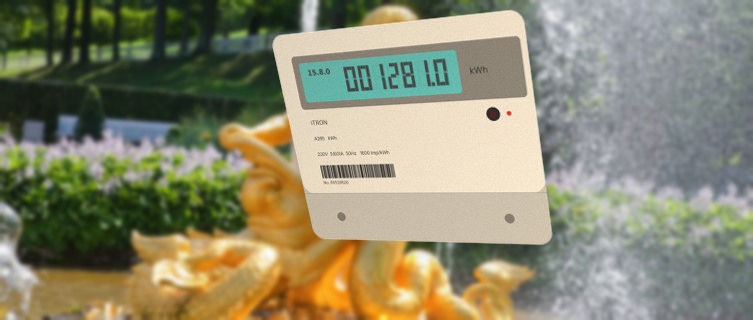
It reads 1281.0 kWh
